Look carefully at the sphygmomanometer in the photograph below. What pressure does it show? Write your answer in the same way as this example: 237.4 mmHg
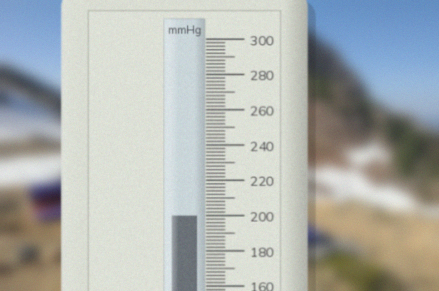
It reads 200 mmHg
